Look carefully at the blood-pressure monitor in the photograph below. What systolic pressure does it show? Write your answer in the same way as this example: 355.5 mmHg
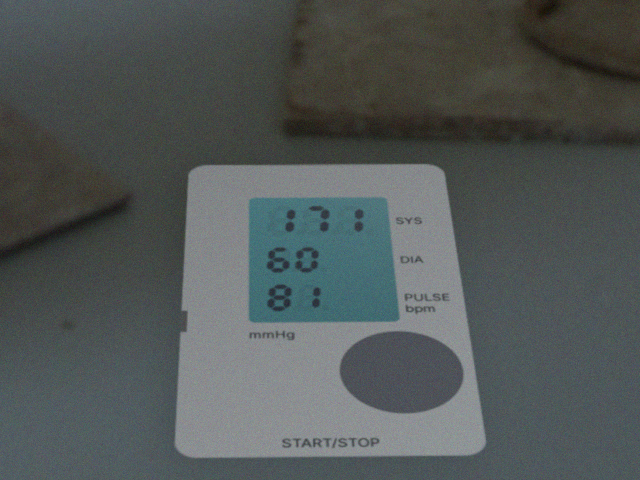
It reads 171 mmHg
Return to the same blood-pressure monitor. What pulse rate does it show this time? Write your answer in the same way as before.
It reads 81 bpm
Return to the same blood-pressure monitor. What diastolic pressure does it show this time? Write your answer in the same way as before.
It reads 60 mmHg
